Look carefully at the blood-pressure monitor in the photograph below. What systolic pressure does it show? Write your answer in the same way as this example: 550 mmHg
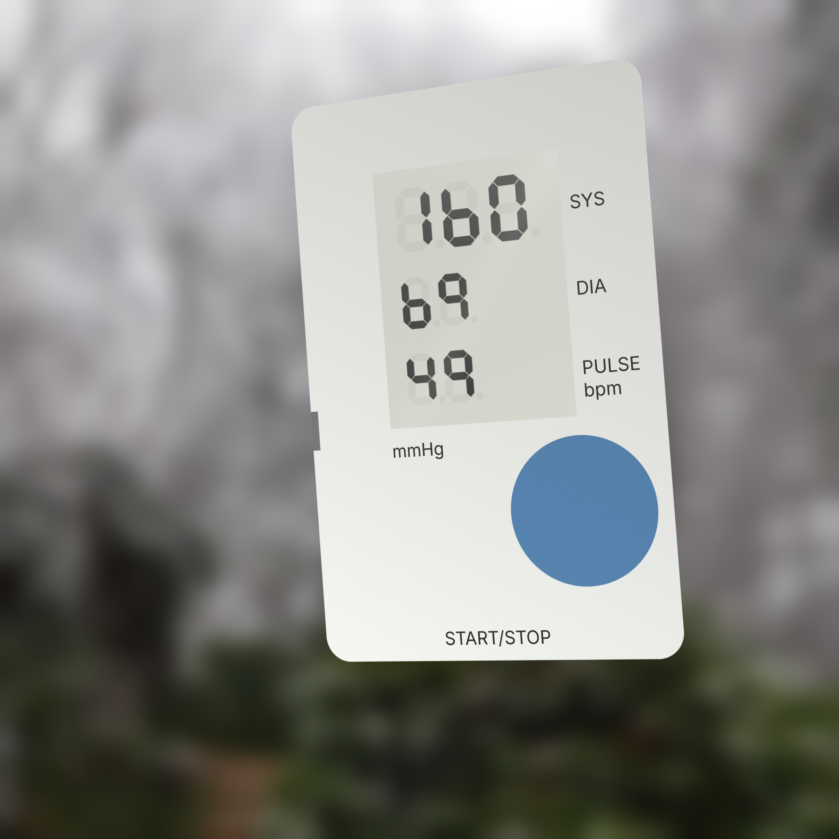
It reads 160 mmHg
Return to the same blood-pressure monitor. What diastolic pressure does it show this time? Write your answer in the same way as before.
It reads 69 mmHg
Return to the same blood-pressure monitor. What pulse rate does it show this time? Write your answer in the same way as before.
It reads 49 bpm
